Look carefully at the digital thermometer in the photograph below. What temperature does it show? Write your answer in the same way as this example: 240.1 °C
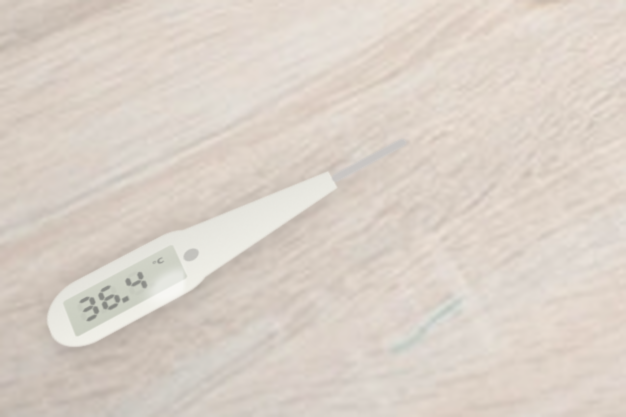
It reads 36.4 °C
